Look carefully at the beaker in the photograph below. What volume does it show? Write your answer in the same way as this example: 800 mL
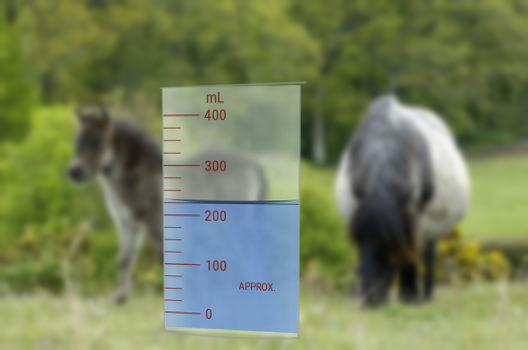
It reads 225 mL
